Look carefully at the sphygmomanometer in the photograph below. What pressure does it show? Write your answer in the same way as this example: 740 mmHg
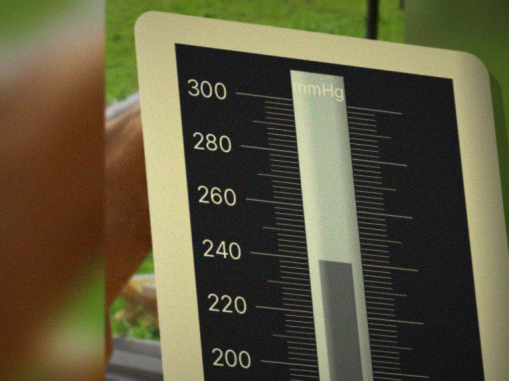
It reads 240 mmHg
